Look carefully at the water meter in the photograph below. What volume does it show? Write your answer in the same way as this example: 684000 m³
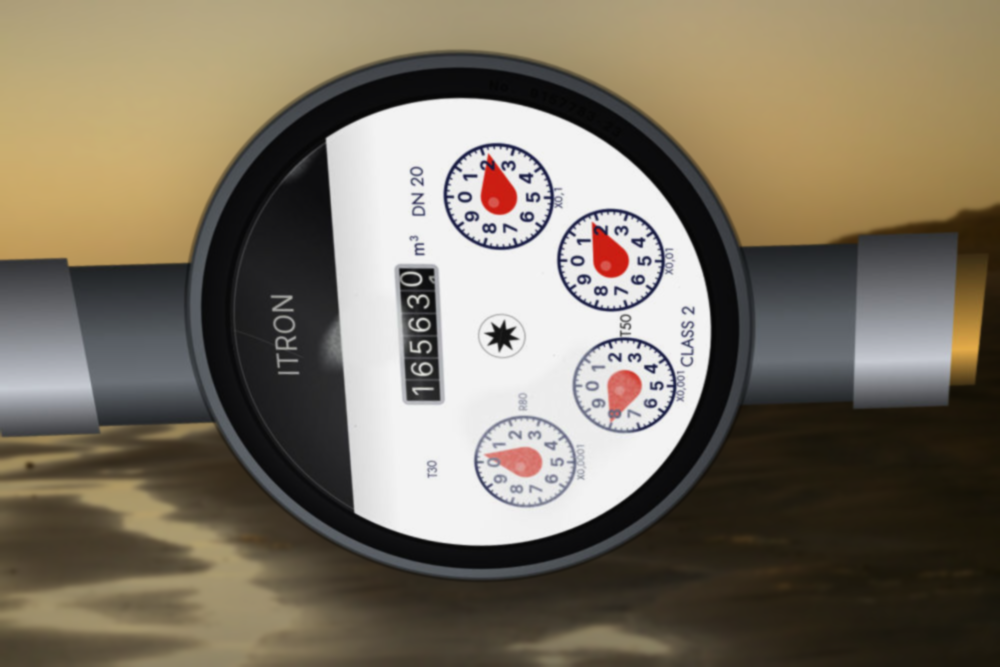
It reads 165630.2180 m³
